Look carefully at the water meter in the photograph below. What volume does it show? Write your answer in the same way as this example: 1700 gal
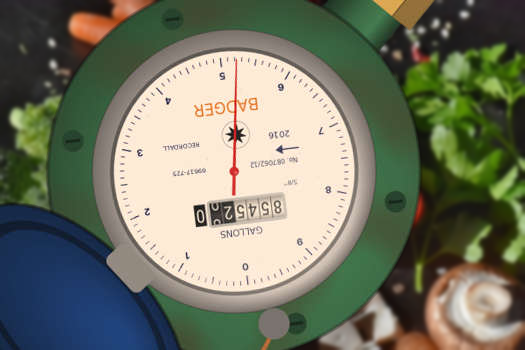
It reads 8545285.2 gal
